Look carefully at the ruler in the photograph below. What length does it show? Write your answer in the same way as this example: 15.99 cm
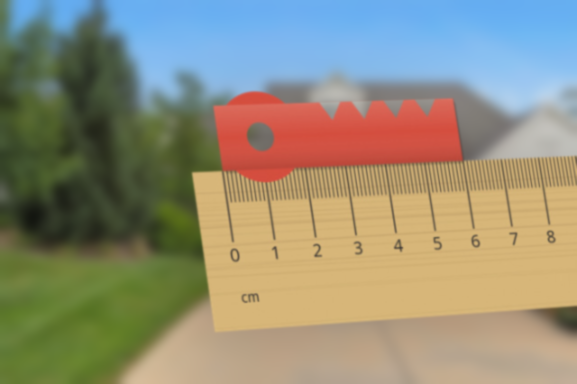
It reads 6 cm
